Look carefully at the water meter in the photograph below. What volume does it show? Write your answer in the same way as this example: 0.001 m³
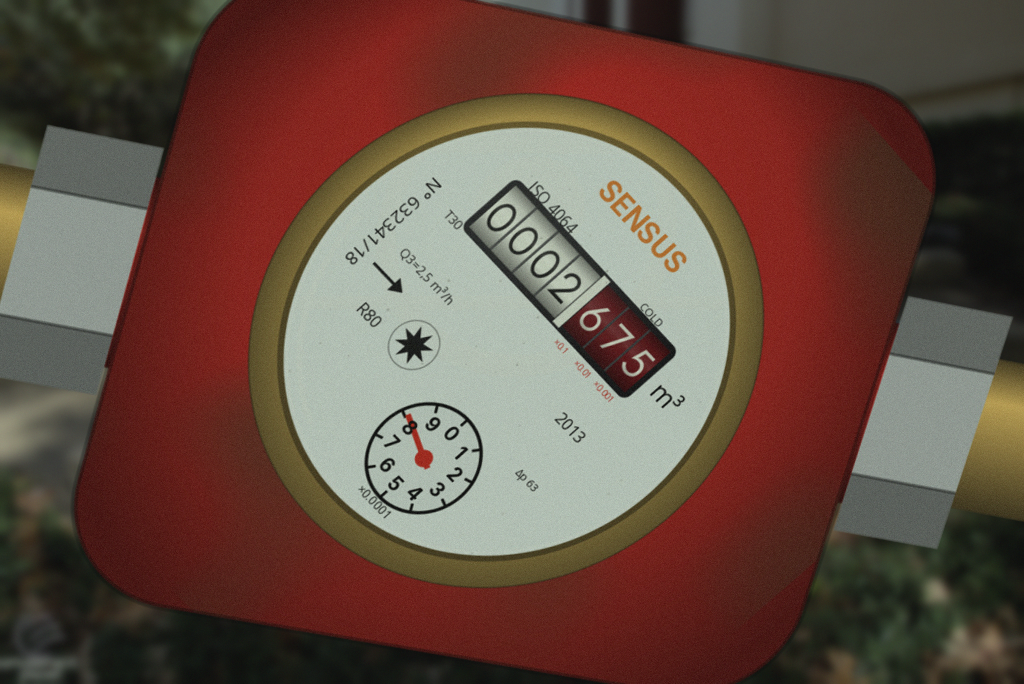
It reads 2.6758 m³
